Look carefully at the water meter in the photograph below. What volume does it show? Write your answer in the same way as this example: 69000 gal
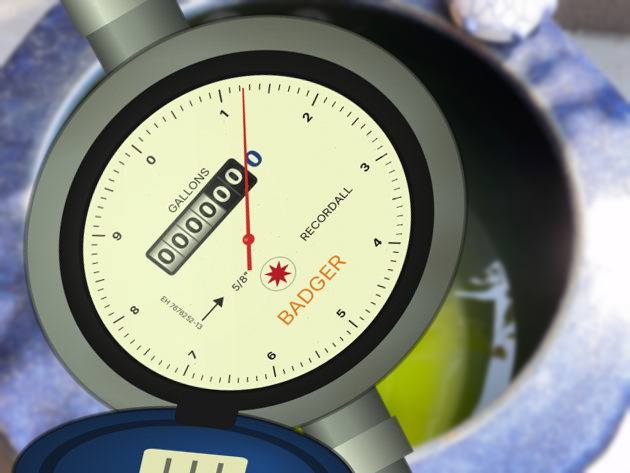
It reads 1.2 gal
